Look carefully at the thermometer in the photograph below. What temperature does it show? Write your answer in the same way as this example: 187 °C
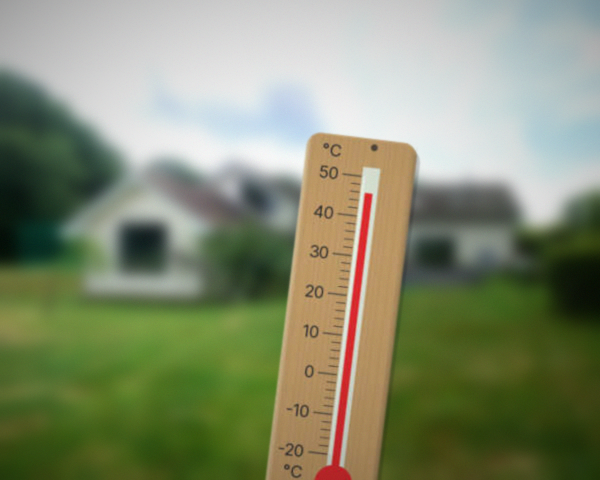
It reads 46 °C
